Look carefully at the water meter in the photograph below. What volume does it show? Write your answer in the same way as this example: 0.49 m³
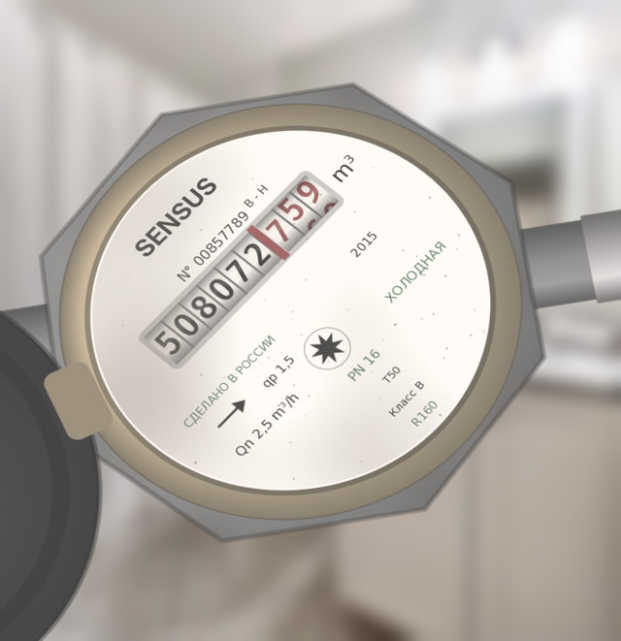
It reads 508072.759 m³
